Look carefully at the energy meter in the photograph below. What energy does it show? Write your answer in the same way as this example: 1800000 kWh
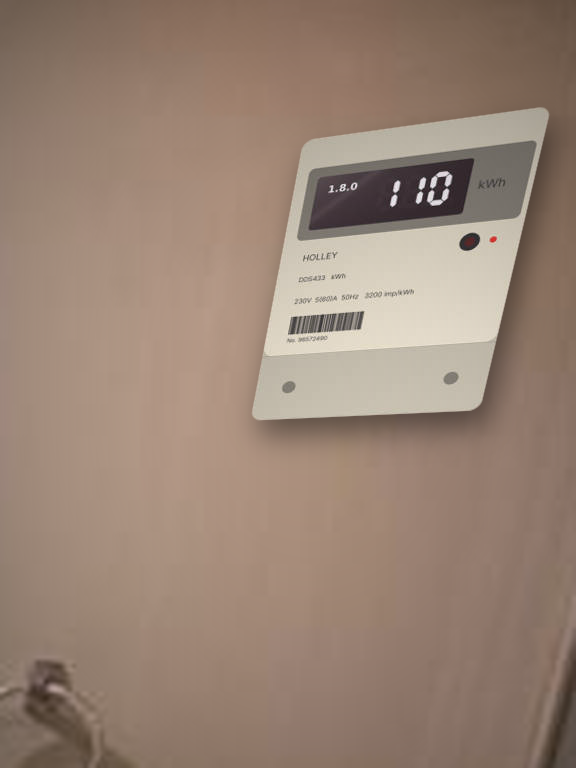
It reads 110 kWh
